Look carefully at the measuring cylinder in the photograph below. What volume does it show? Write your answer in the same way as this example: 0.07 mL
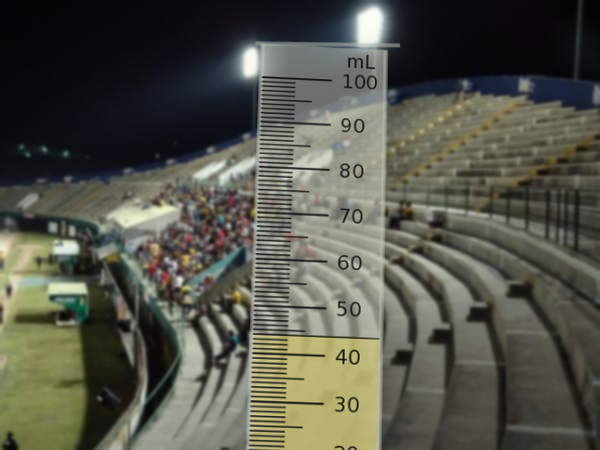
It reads 44 mL
